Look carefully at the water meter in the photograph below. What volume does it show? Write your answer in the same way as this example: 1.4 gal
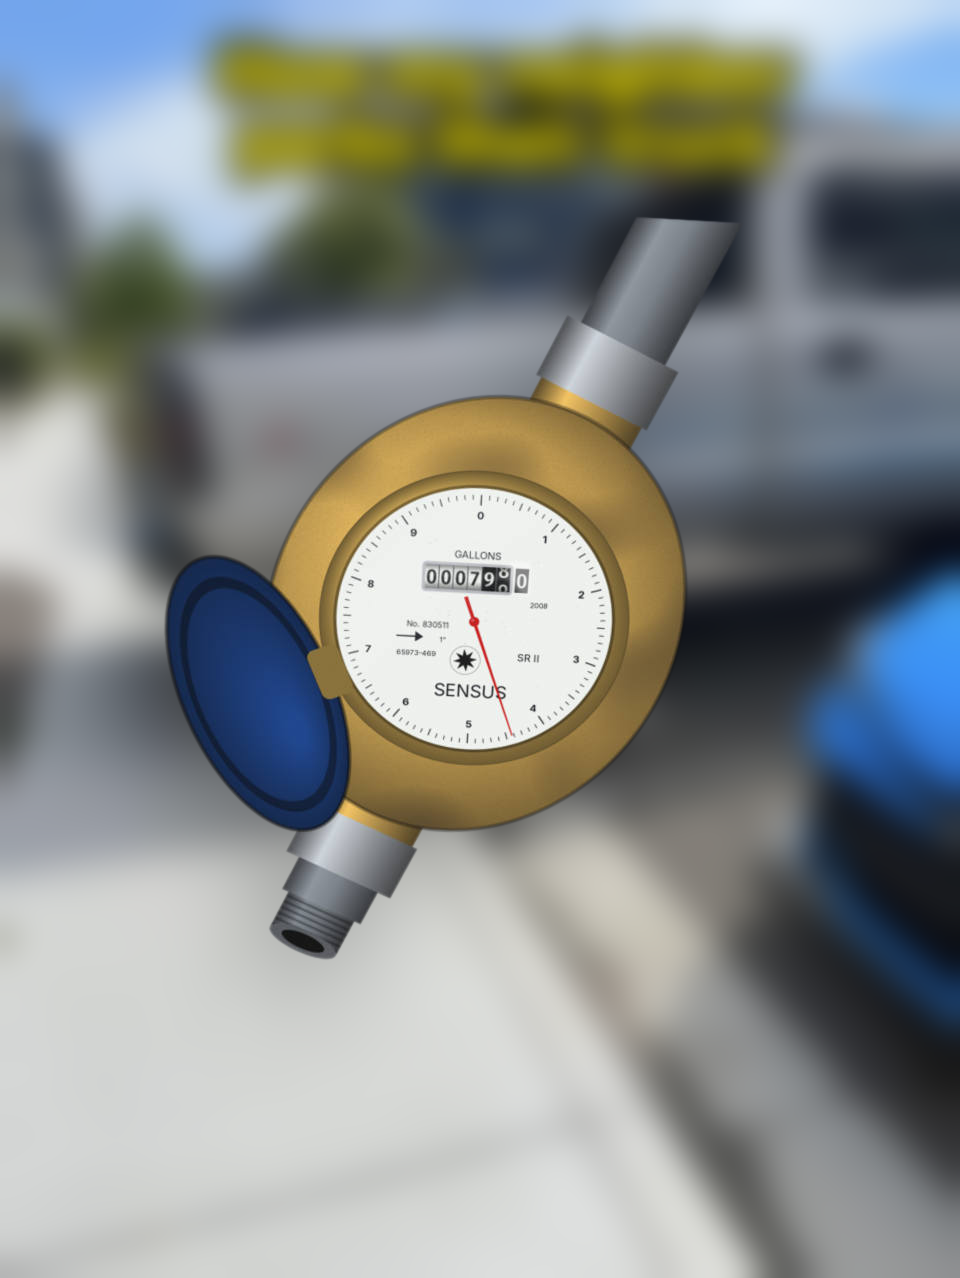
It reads 7984.4 gal
